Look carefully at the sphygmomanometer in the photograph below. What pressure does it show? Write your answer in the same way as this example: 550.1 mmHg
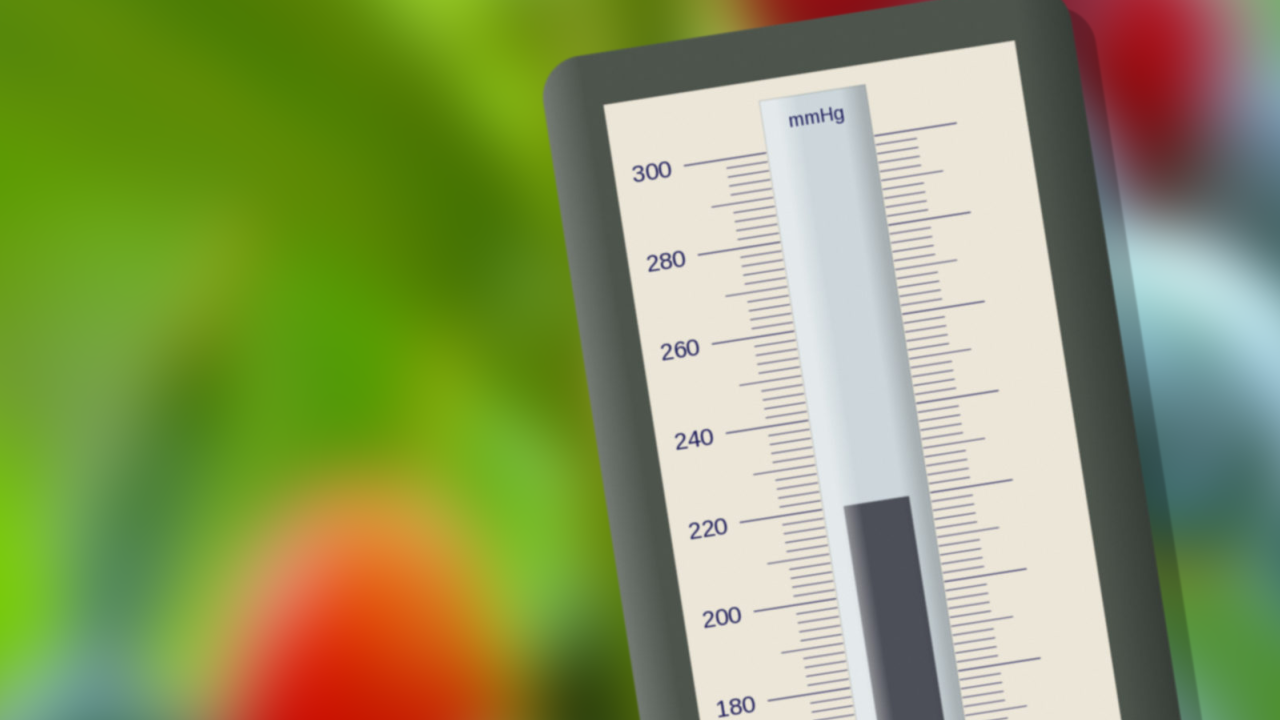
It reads 220 mmHg
